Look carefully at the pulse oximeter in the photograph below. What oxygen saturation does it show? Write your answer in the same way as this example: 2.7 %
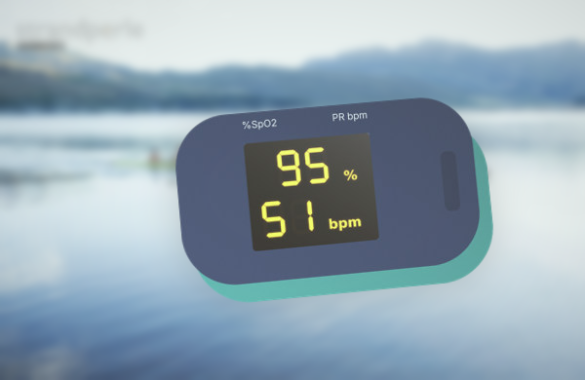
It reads 95 %
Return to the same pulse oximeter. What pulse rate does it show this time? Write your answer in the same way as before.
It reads 51 bpm
